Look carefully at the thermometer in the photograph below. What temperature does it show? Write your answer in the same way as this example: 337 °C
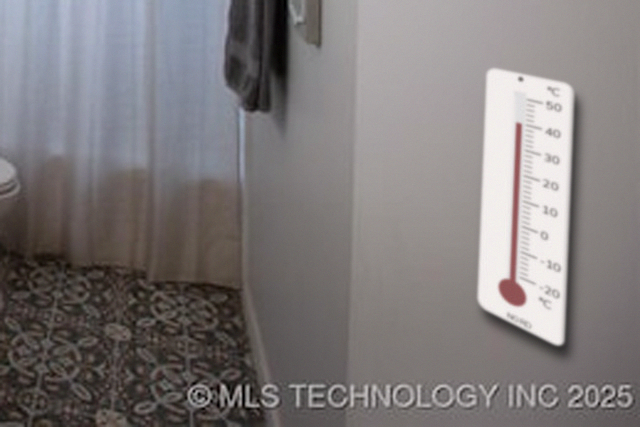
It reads 40 °C
